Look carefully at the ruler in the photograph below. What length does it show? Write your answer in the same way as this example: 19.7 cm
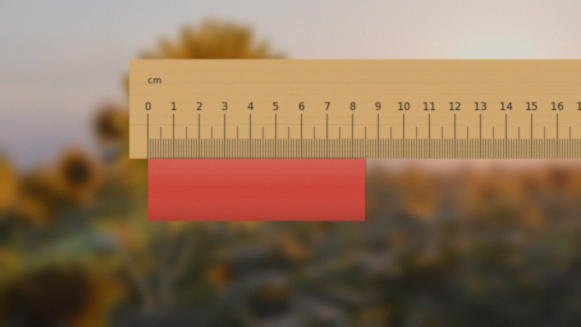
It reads 8.5 cm
